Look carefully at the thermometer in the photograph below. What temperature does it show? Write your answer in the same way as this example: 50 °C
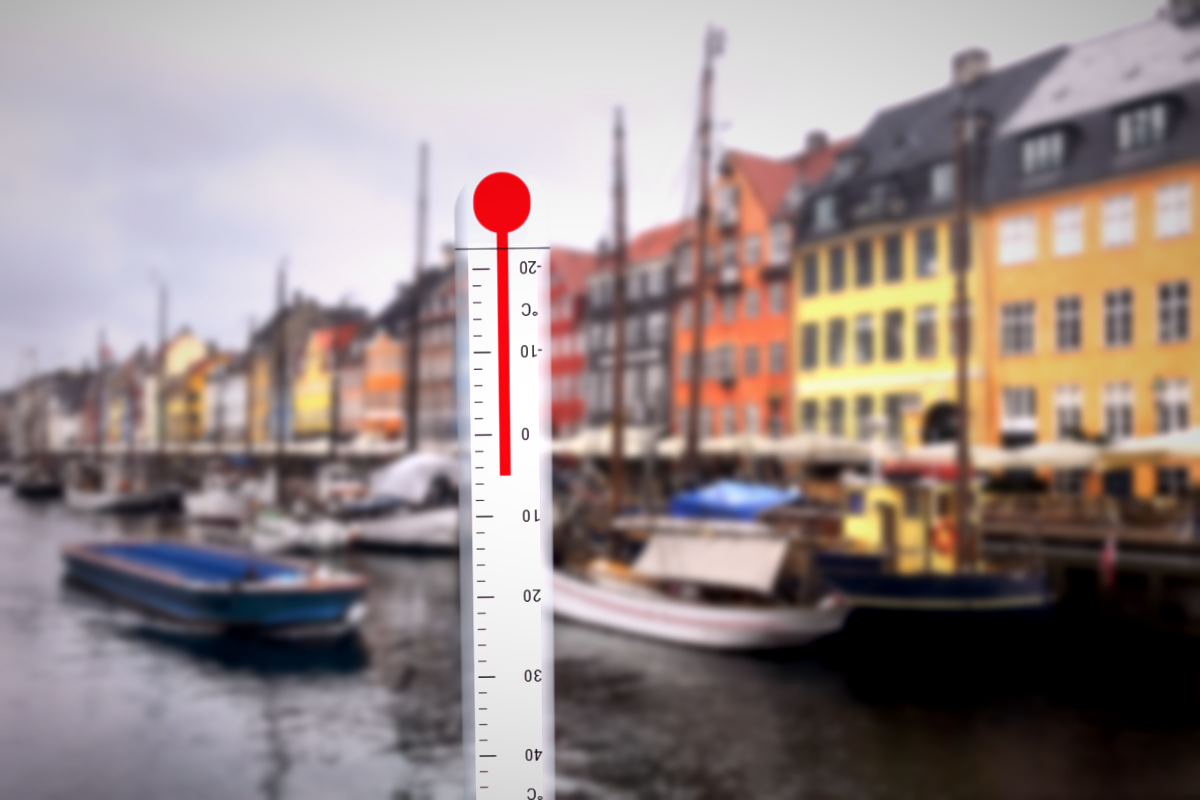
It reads 5 °C
